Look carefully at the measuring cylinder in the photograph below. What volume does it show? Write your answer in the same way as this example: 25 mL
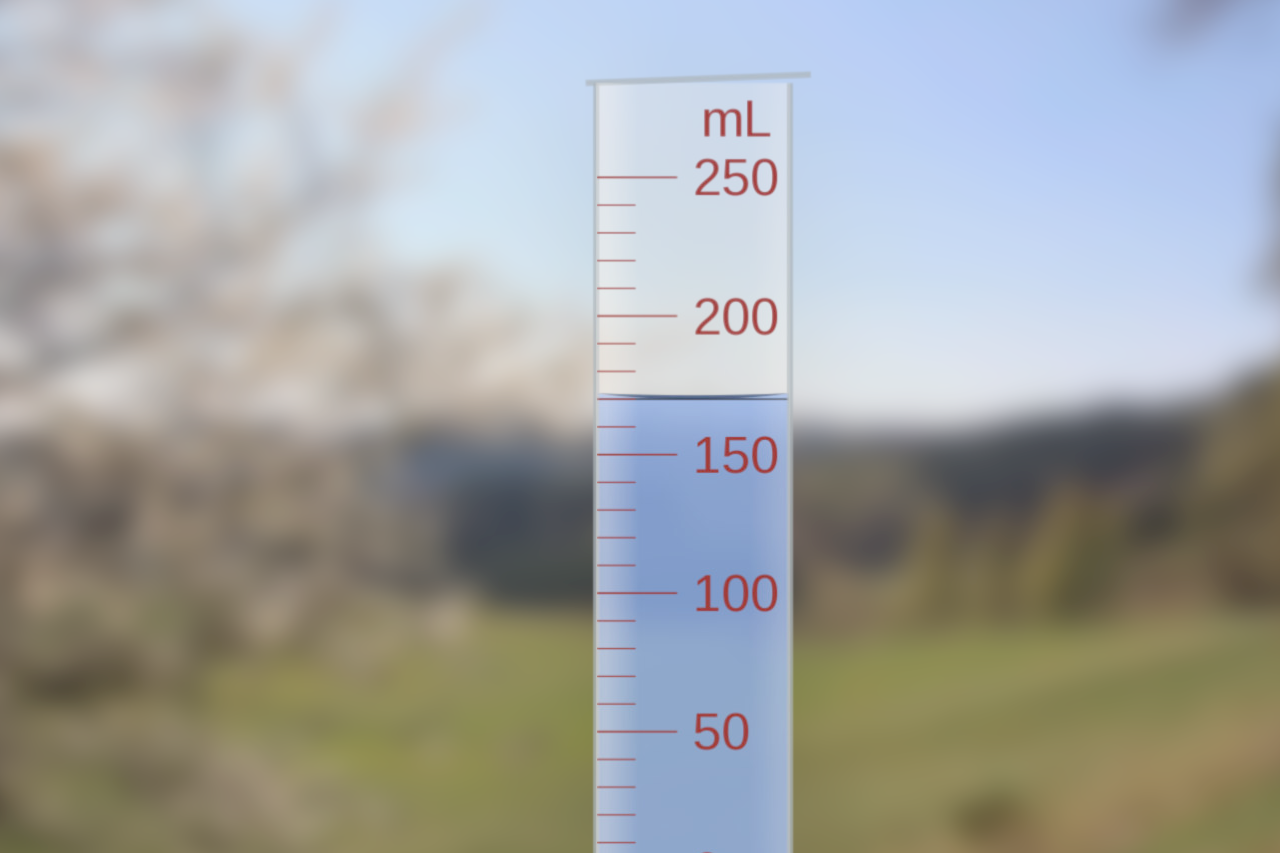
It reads 170 mL
